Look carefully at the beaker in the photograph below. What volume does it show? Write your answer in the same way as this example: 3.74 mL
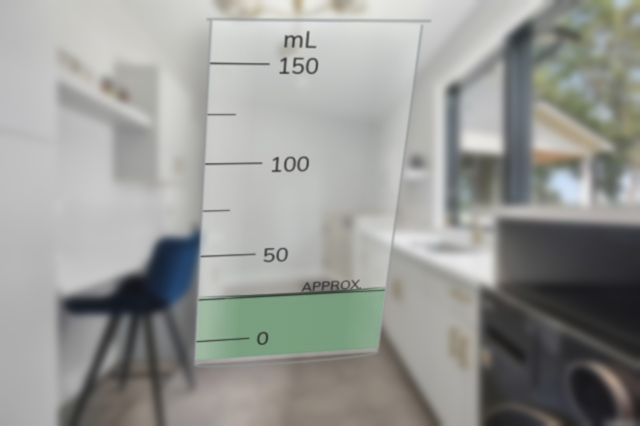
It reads 25 mL
